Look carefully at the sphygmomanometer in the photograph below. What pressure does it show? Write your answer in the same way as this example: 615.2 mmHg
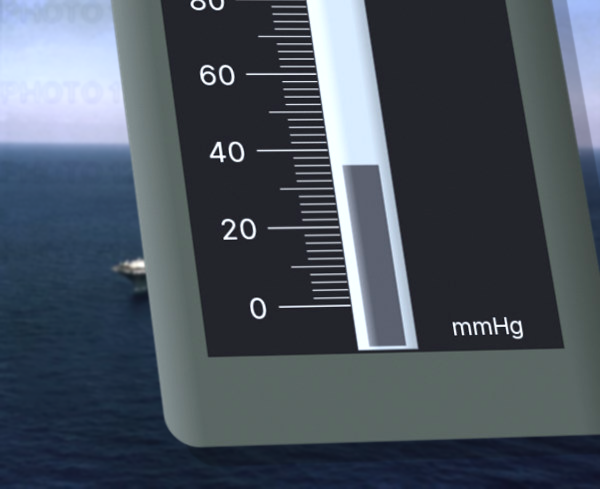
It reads 36 mmHg
